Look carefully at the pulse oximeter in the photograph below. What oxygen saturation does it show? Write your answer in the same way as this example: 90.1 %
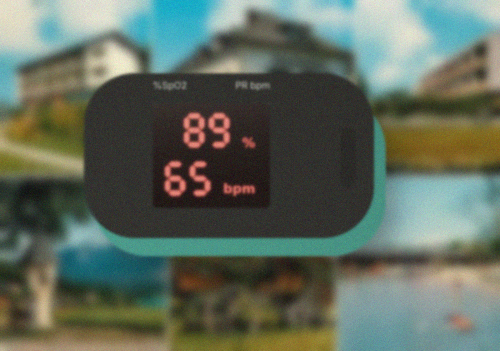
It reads 89 %
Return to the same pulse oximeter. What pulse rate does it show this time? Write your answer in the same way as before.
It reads 65 bpm
